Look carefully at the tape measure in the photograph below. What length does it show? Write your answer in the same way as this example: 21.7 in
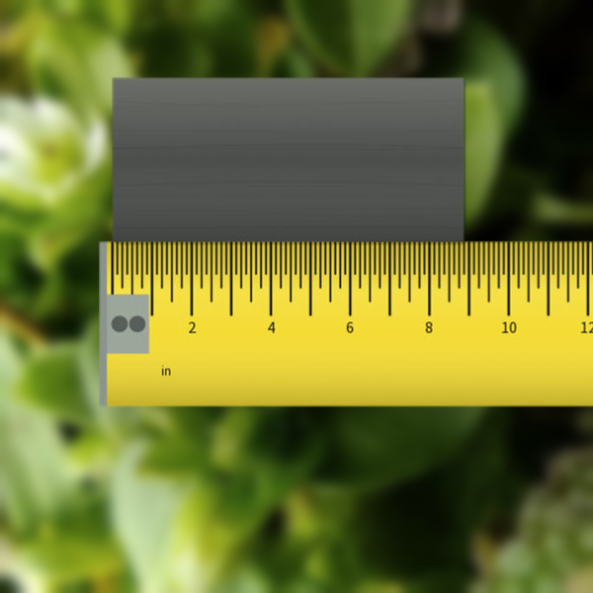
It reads 8.875 in
